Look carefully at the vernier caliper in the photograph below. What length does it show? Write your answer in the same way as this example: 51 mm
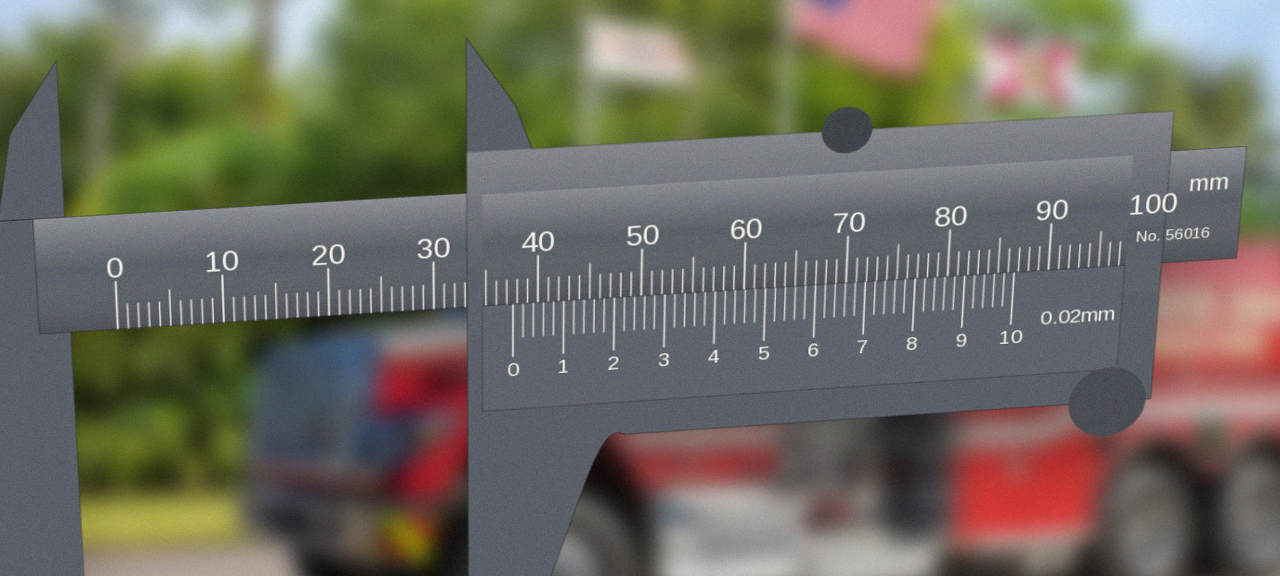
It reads 37.6 mm
